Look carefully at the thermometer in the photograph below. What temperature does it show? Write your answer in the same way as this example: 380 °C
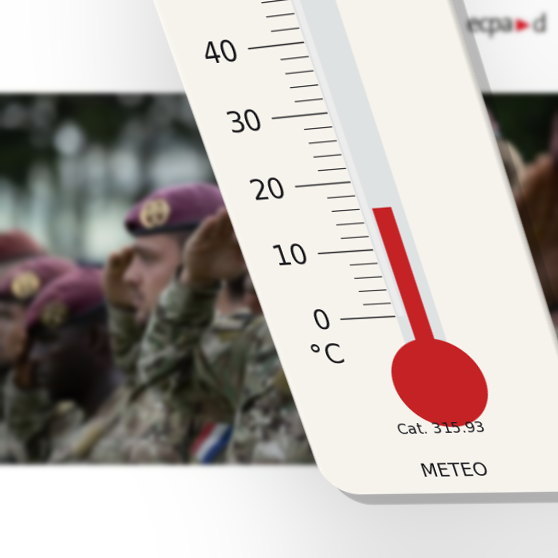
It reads 16 °C
